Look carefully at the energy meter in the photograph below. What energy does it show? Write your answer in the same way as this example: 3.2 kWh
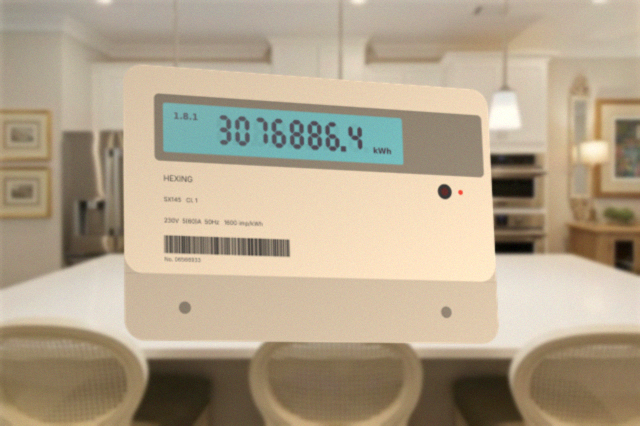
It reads 3076886.4 kWh
